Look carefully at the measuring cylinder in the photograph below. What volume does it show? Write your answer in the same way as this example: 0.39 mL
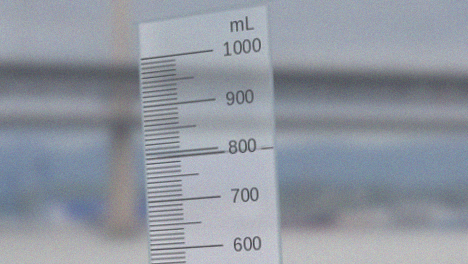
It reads 790 mL
